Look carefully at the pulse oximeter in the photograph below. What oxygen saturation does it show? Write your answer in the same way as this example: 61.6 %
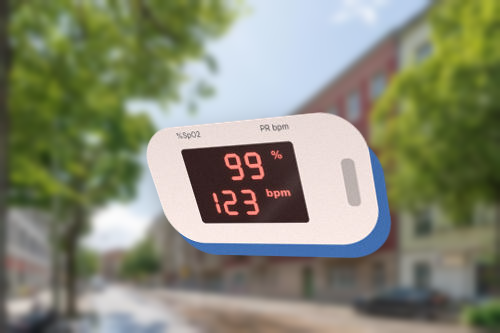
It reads 99 %
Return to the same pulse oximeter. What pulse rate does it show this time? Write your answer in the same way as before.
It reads 123 bpm
